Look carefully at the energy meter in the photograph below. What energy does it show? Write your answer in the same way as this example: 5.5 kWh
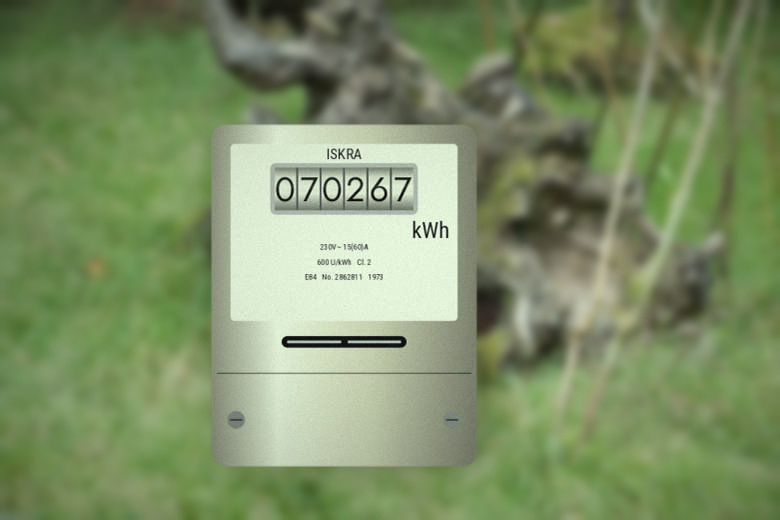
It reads 70267 kWh
